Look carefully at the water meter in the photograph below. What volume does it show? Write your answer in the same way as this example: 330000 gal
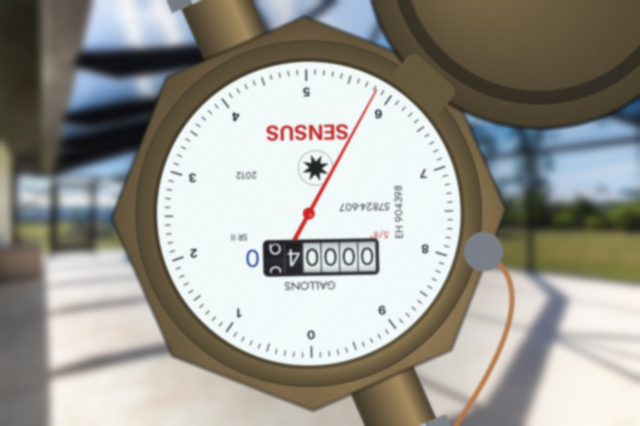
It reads 485.8 gal
